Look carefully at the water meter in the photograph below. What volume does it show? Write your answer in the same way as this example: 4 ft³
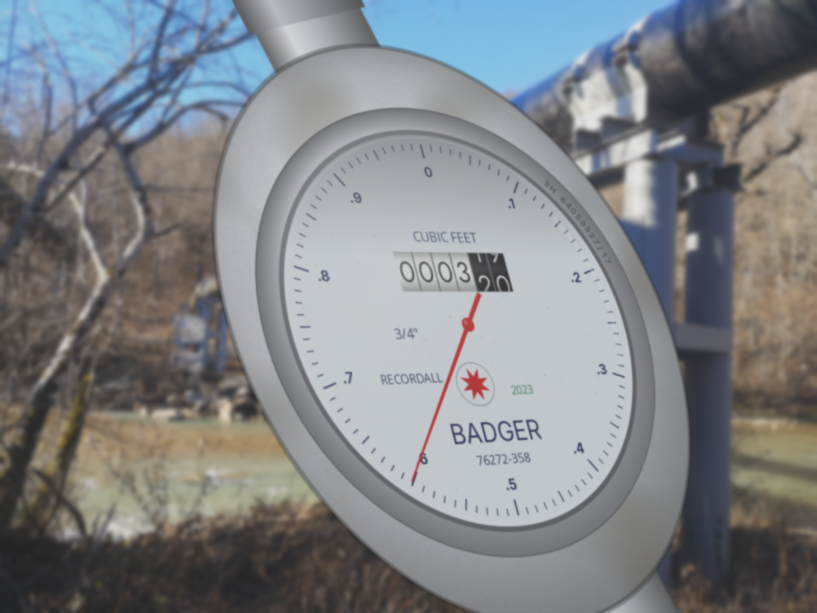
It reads 319.60 ft³
